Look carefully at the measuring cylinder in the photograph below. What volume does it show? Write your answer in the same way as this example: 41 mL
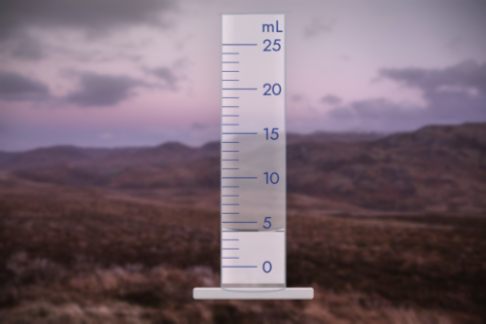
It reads 4 mL
